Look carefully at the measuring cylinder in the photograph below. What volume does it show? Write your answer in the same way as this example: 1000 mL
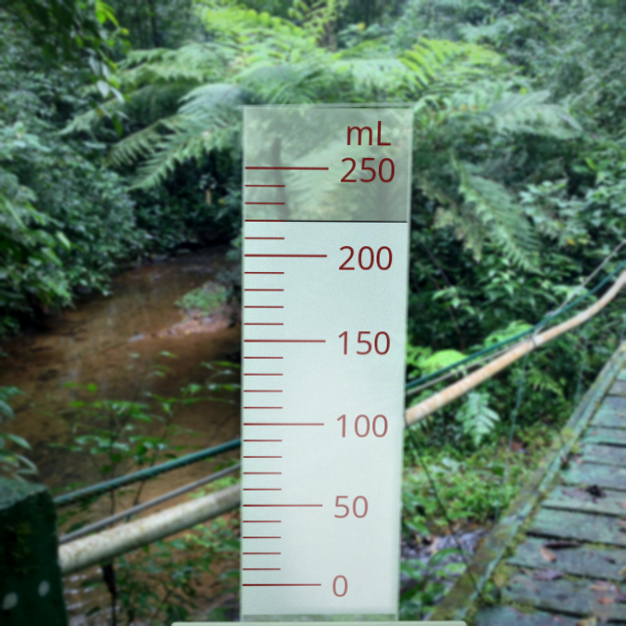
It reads 220 mL
